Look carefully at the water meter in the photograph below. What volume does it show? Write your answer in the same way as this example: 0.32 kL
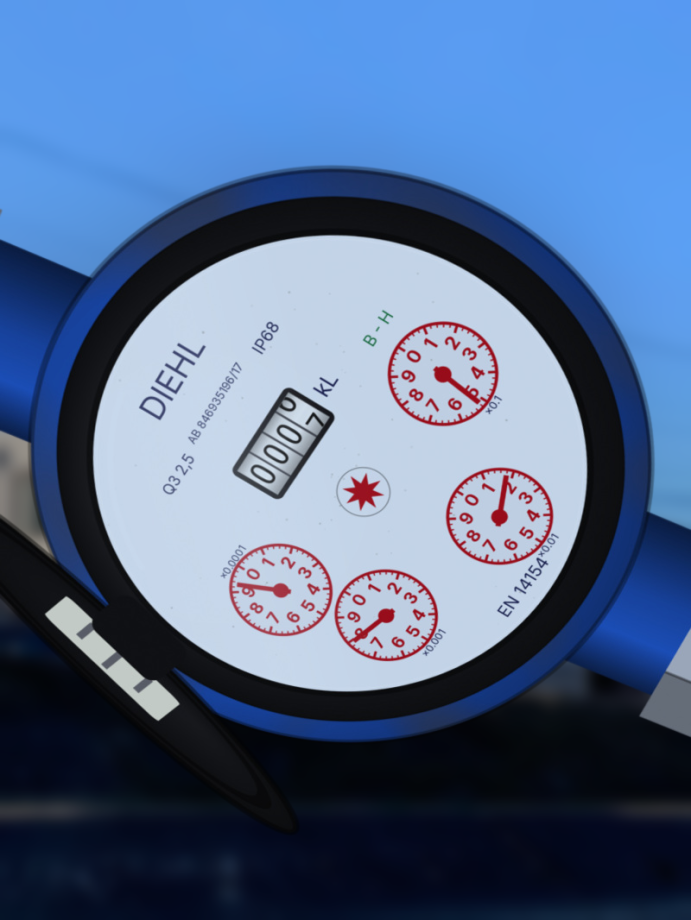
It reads 6.5179 kL
